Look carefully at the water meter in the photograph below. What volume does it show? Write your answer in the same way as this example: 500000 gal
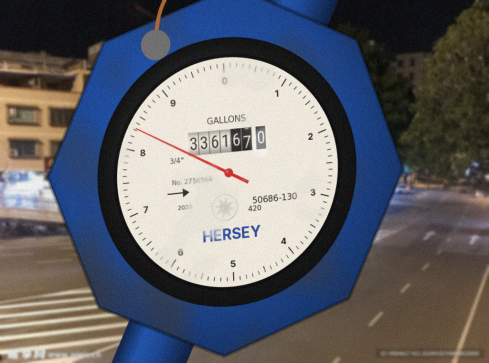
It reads 3361668.3 gal
